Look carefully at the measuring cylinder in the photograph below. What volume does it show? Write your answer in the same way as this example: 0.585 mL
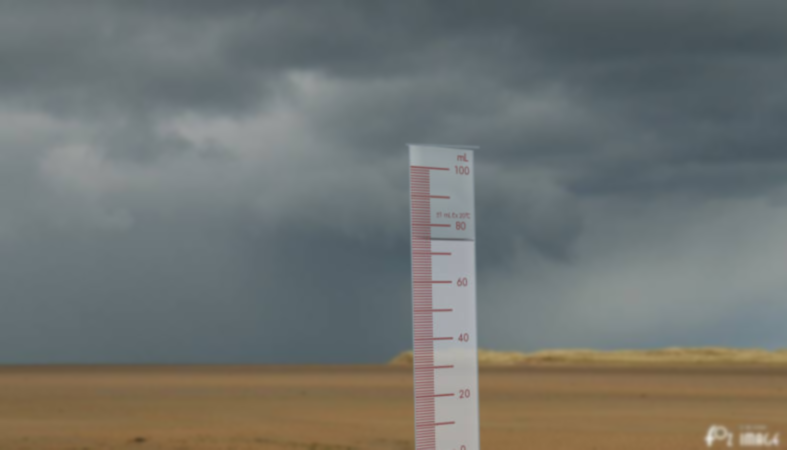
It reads 75 mL
